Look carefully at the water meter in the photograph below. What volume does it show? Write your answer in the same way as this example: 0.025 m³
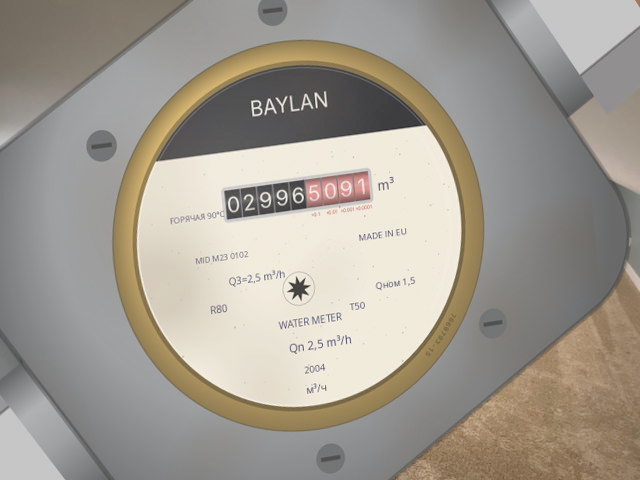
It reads 2996.5091 m³
